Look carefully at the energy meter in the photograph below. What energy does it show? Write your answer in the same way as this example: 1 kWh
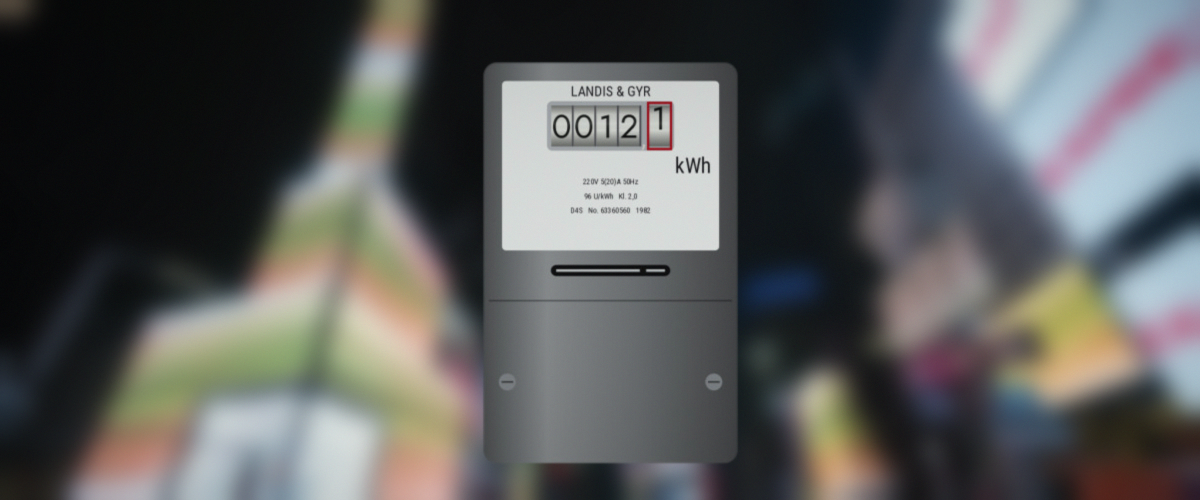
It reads 12.1 kWh
